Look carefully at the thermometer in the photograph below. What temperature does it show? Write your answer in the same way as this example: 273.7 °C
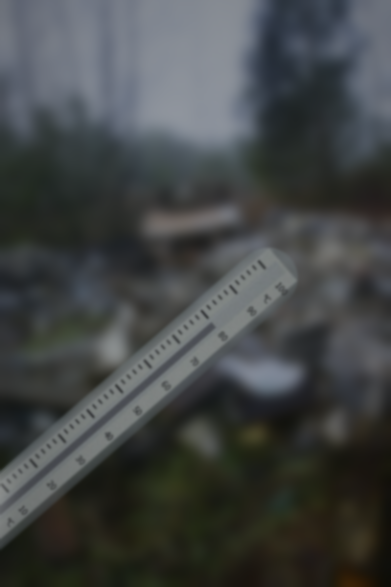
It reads 80 °C
